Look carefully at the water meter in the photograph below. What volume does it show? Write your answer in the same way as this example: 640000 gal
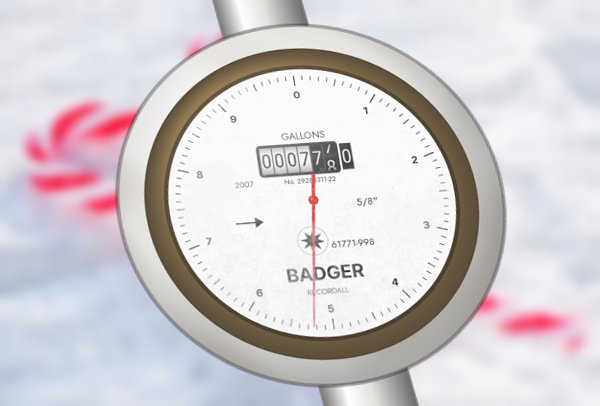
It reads 7775.2 gal
